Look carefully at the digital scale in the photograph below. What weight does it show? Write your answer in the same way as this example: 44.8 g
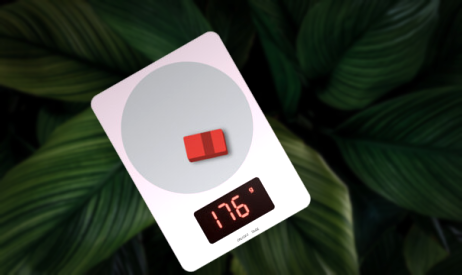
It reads 176 g
